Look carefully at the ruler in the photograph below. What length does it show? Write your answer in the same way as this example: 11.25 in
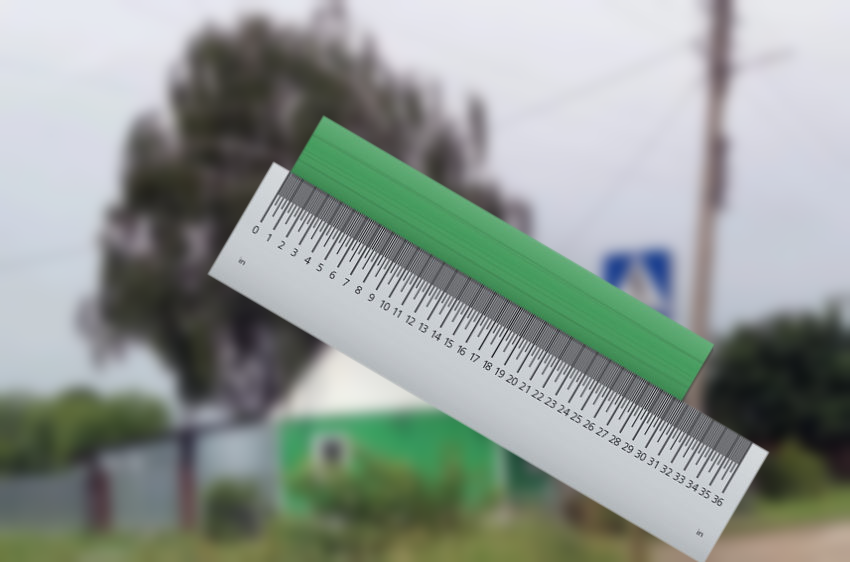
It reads 30.5 in
